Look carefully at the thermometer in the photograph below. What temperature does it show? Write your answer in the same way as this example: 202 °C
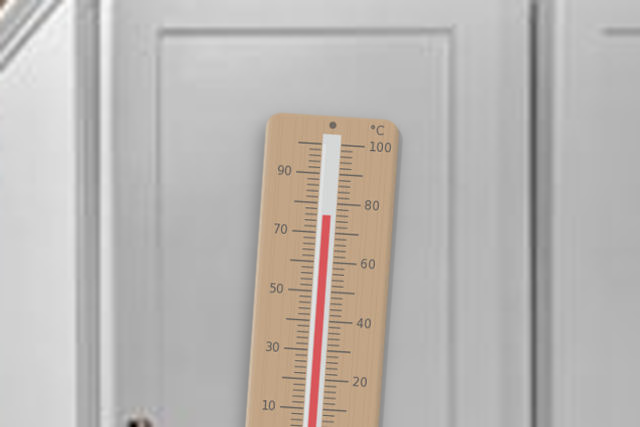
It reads 76 °C
